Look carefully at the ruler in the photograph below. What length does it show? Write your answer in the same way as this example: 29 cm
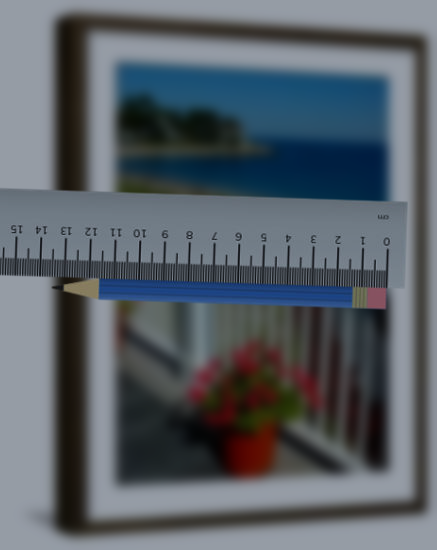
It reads 13.5 cm
